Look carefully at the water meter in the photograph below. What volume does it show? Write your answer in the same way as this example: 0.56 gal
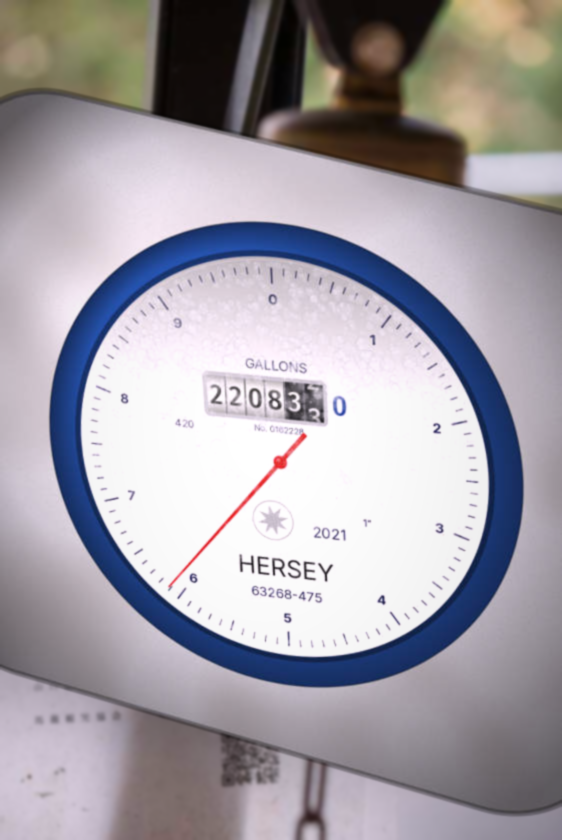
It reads 2208326.1 gal
